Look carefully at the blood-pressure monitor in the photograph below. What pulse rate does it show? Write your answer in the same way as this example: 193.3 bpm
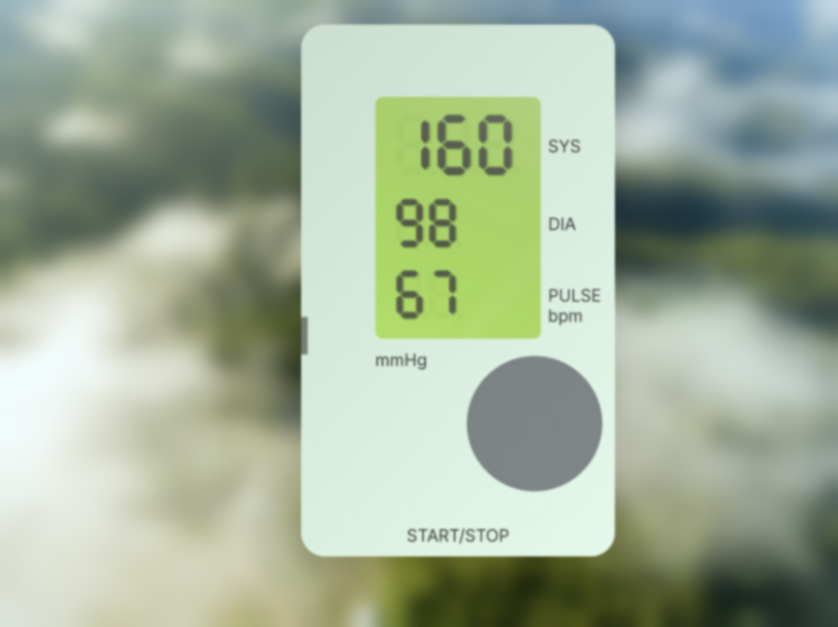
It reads 67 bpm
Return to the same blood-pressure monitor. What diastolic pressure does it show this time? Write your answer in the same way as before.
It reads 98 mmHg
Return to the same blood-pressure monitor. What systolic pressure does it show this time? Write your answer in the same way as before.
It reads 160 mmHg
